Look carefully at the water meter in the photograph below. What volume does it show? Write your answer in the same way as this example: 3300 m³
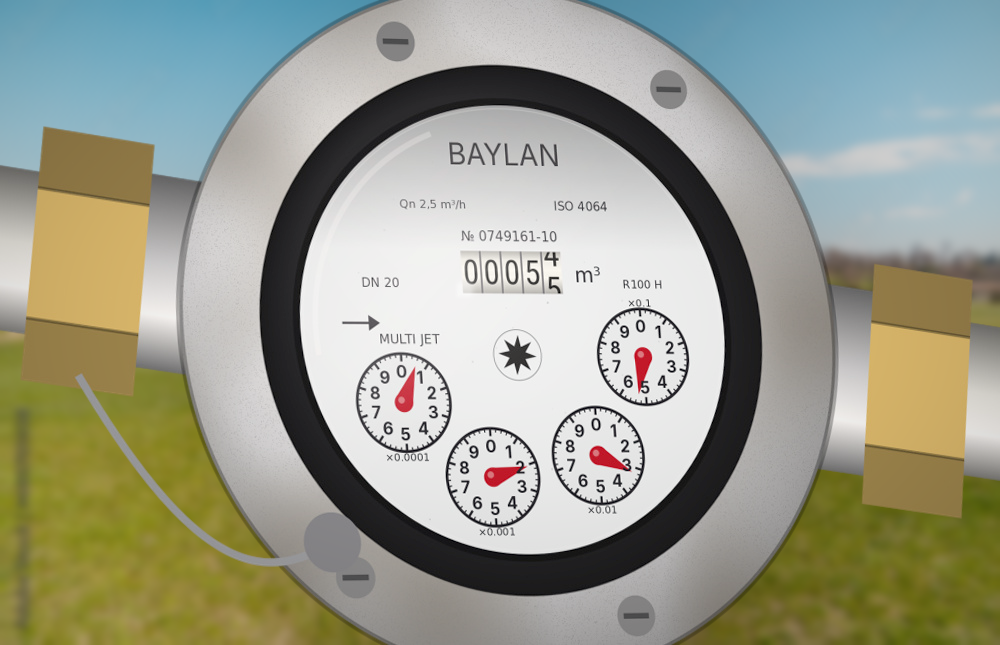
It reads 54.5320 m³
